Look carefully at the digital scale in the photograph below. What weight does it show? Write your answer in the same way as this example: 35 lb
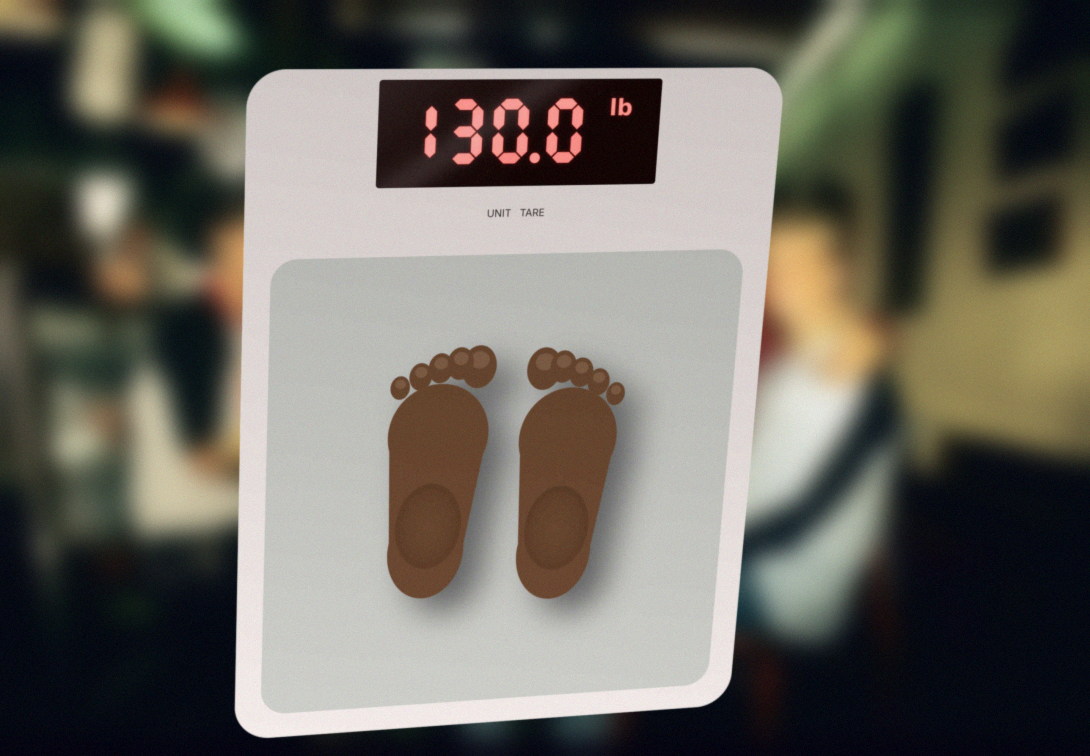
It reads 130.0 lb
